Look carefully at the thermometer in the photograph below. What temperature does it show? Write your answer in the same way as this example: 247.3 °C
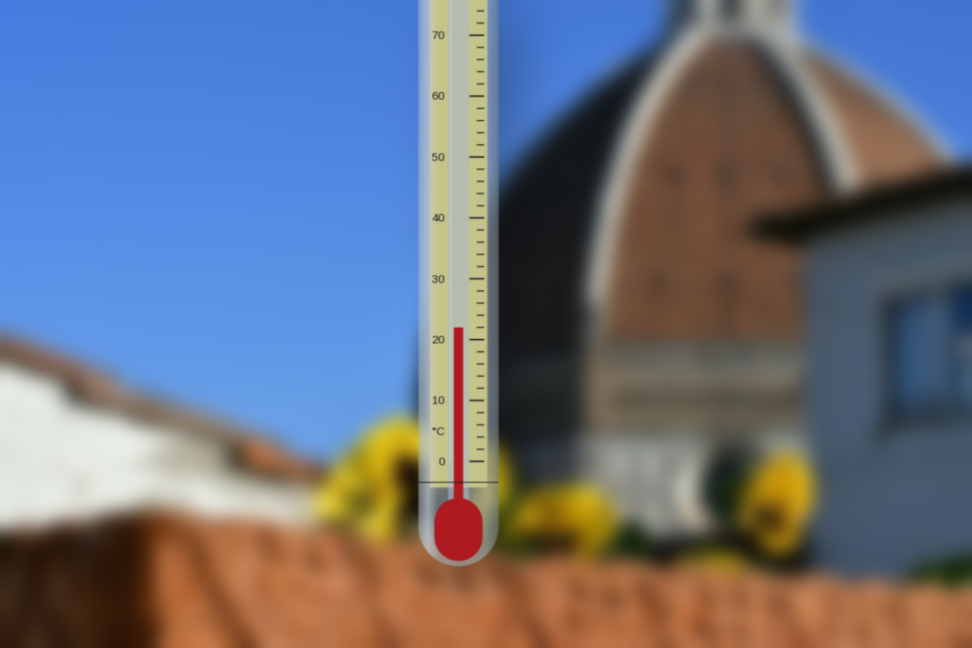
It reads 22 °C
